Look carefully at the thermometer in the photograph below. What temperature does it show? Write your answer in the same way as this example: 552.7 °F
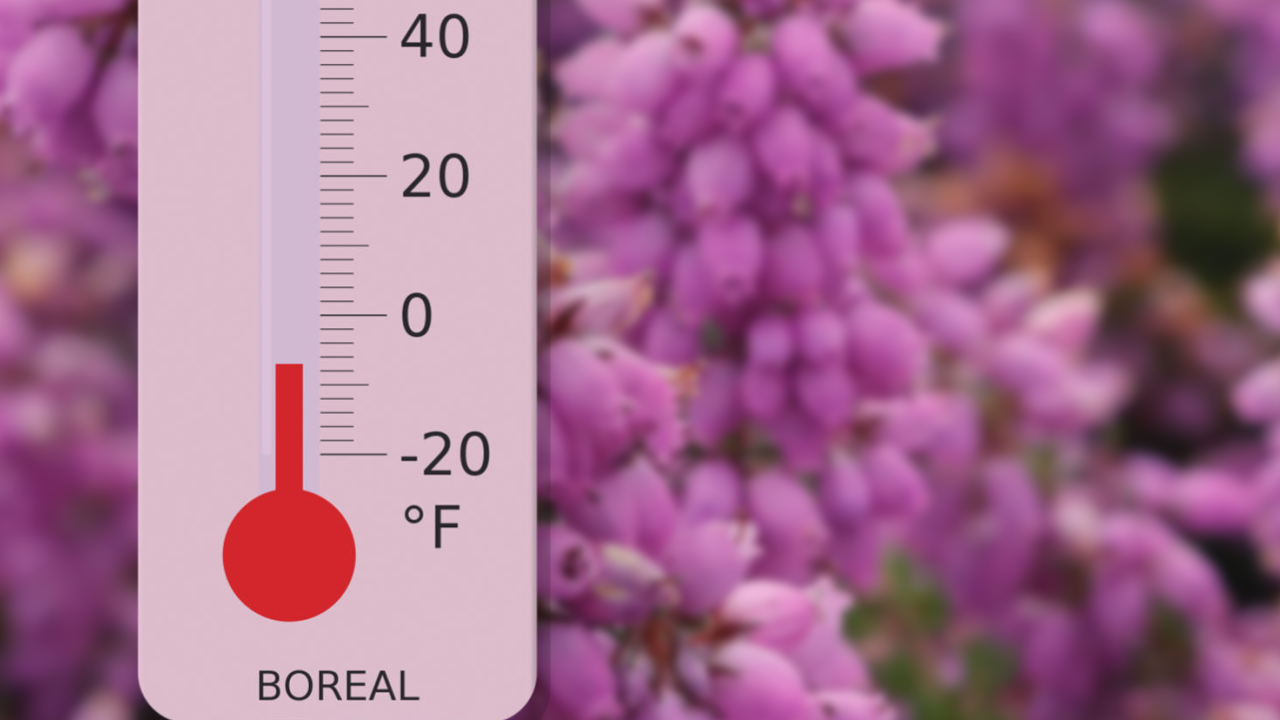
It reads -7 °F
